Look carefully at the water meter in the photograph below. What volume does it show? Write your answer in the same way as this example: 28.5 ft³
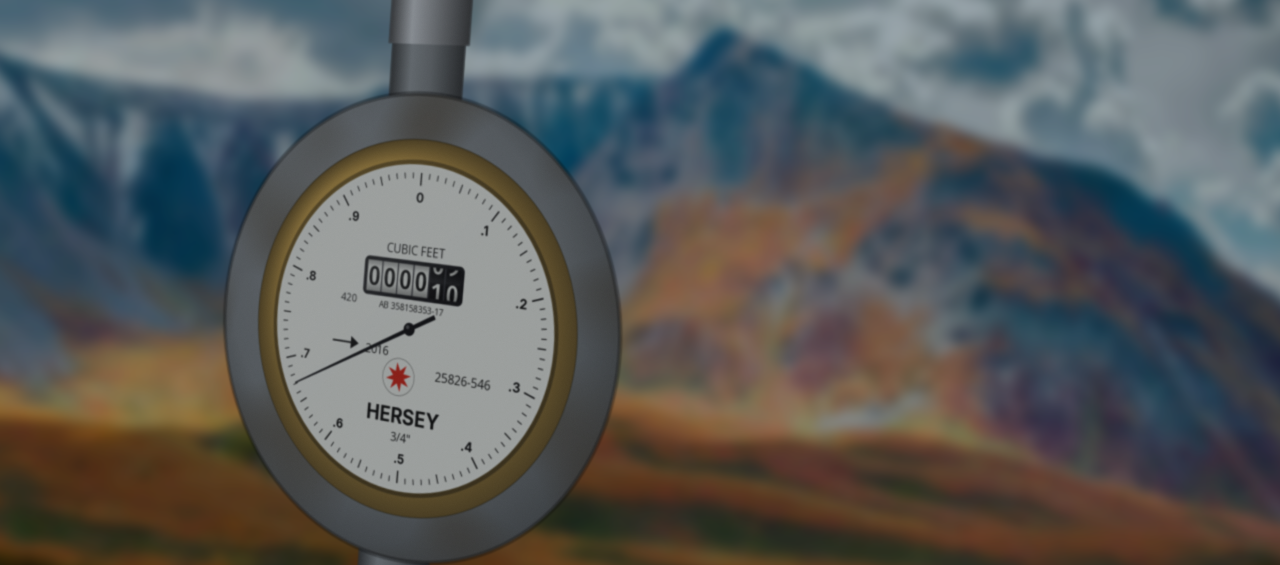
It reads 9.67 ft³
